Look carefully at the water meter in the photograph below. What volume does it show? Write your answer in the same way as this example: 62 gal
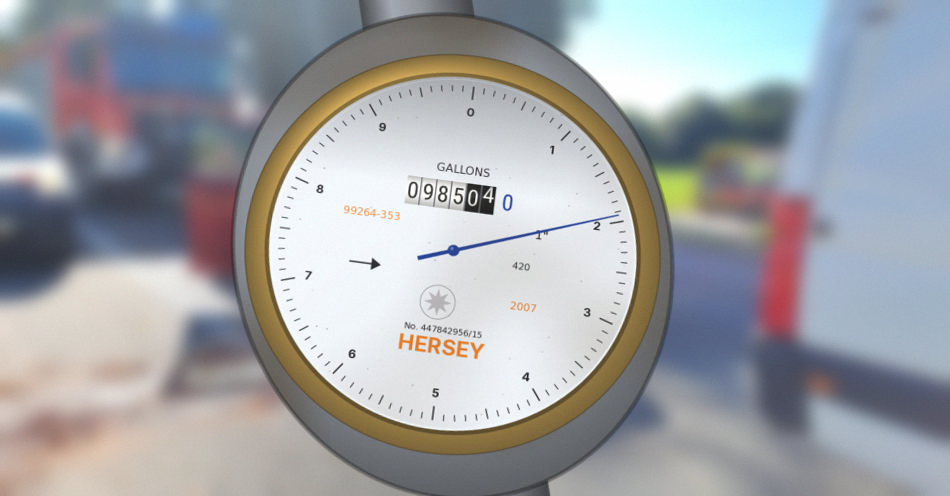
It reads 985041.9 gal
